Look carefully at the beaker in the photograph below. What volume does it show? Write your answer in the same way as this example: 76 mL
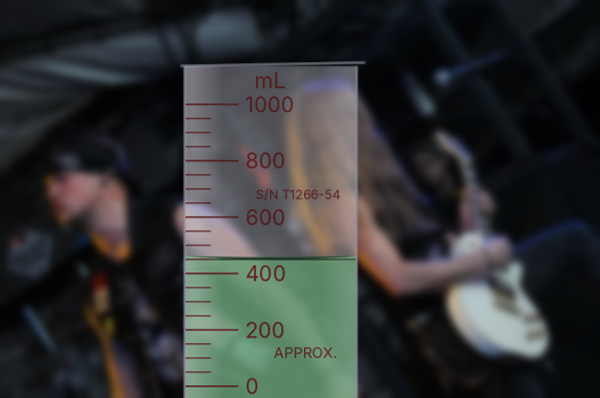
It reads 450 mL
